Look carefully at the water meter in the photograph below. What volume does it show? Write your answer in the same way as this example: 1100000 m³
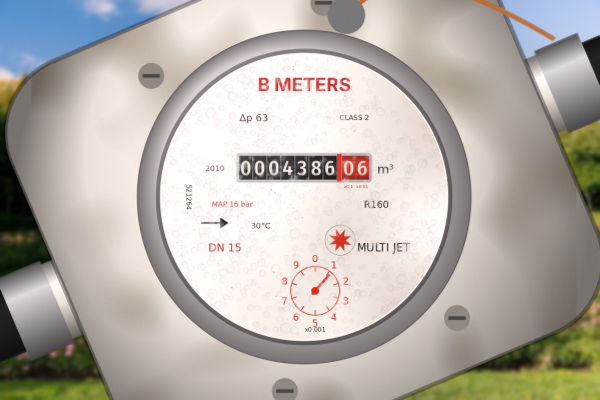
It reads 4386.061 m³
